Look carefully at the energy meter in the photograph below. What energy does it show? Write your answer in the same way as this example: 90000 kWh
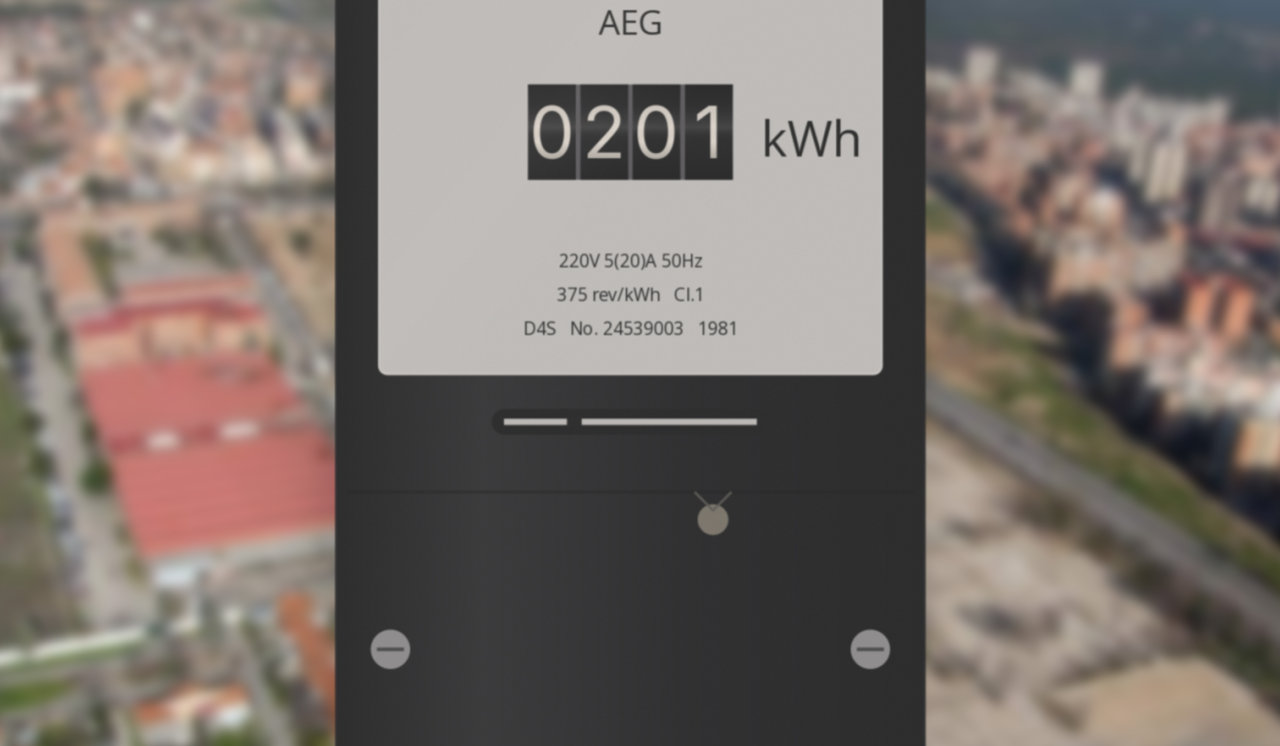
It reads 201 kWh
